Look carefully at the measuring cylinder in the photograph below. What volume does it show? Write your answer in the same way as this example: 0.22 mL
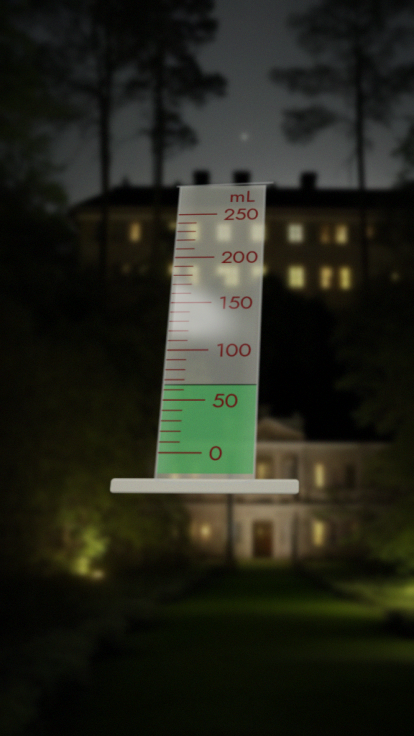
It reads 65 mL
